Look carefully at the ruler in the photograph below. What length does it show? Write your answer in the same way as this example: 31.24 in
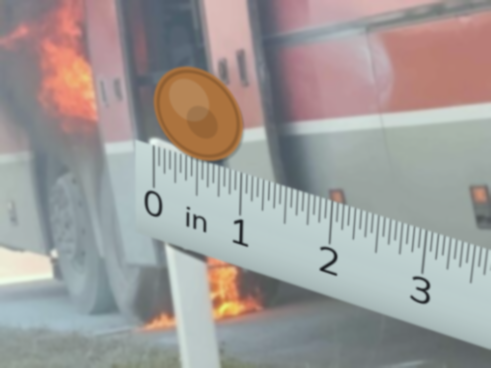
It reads 1 in
